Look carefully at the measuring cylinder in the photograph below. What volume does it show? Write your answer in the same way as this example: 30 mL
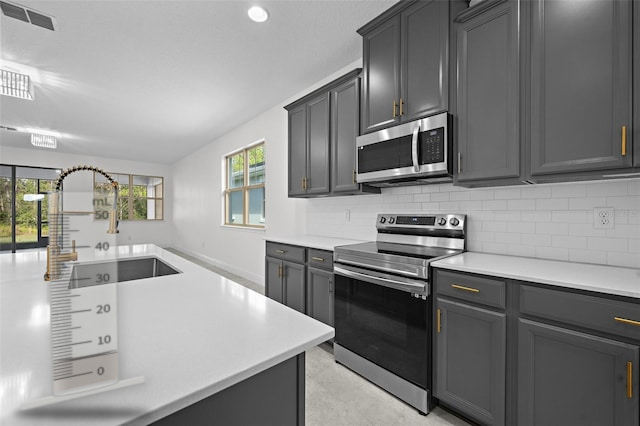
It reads 5 mL
